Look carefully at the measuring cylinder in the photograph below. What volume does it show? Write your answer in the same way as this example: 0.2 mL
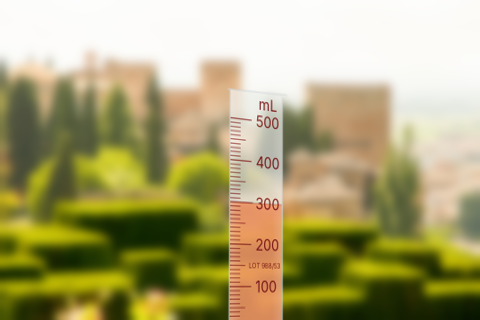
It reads 300 mL
